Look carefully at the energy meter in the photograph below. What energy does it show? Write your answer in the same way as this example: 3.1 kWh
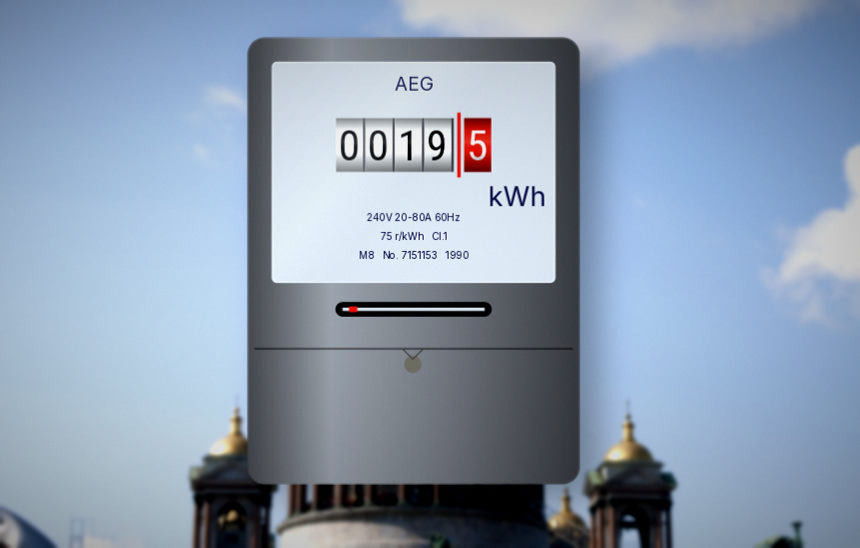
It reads 19.5 kWh
